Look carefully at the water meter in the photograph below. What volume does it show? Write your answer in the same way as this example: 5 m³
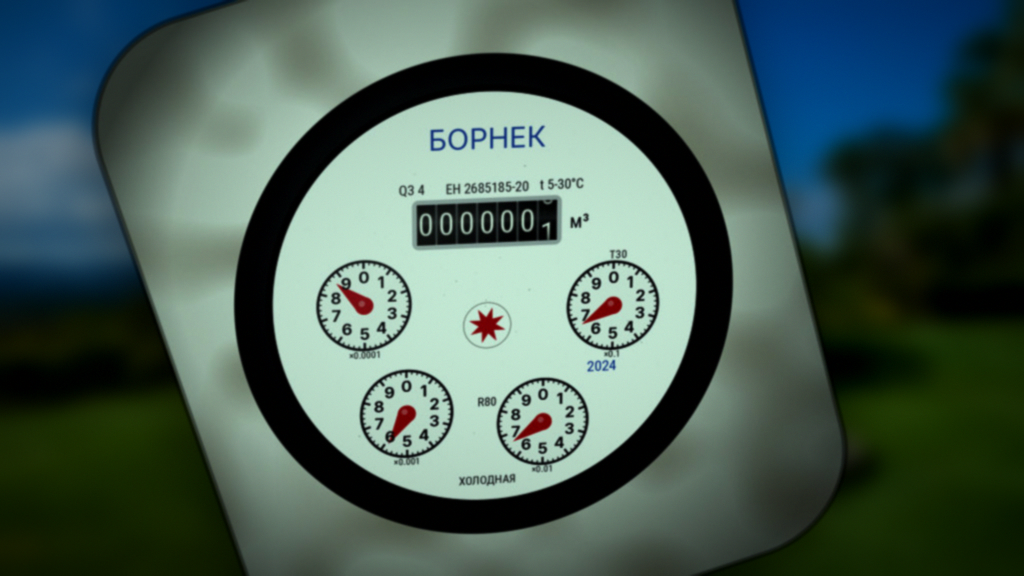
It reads 0.6658 m³
